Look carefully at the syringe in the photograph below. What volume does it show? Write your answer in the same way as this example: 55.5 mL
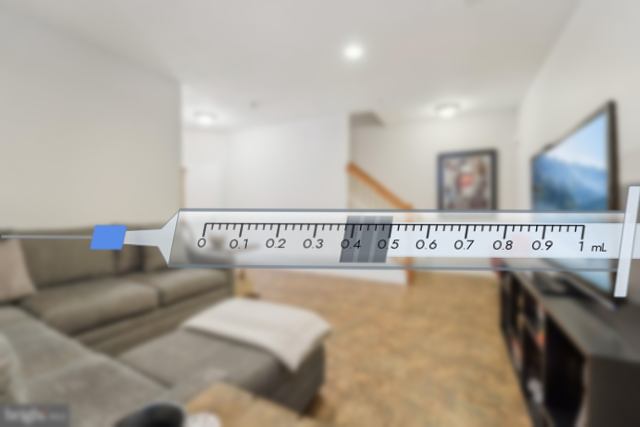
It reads 0.38 mL
